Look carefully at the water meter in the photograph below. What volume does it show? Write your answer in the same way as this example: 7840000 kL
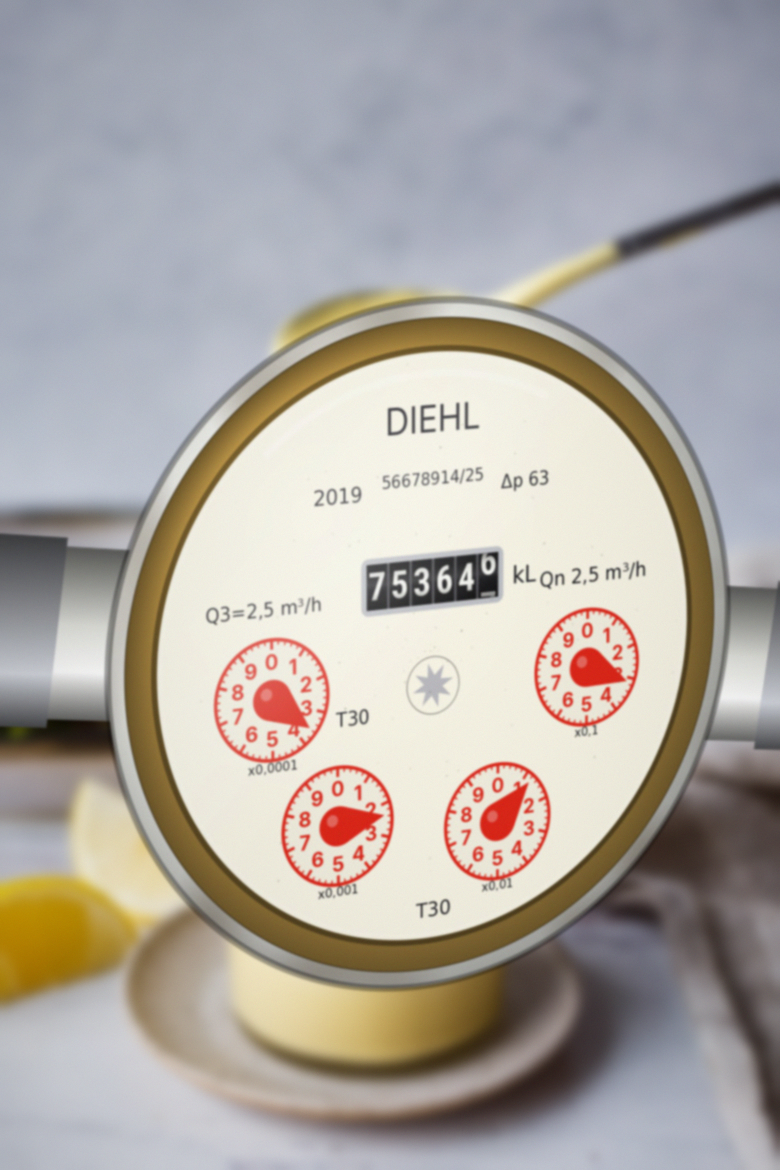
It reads 753646.3123 kL
